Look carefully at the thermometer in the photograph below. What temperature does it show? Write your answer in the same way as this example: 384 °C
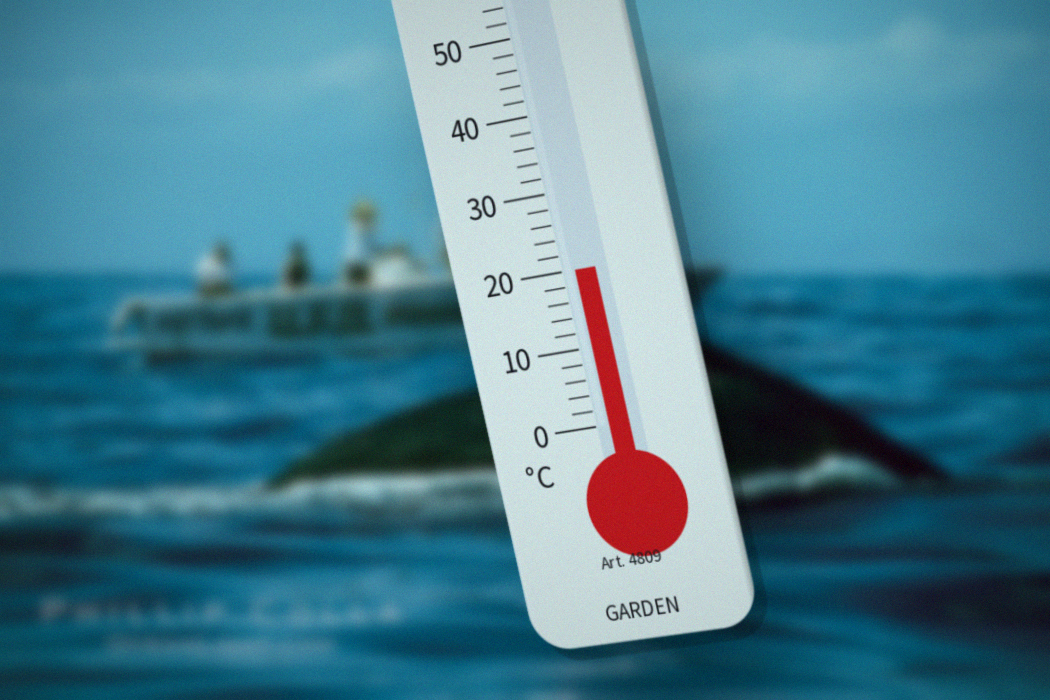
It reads 20 °C
